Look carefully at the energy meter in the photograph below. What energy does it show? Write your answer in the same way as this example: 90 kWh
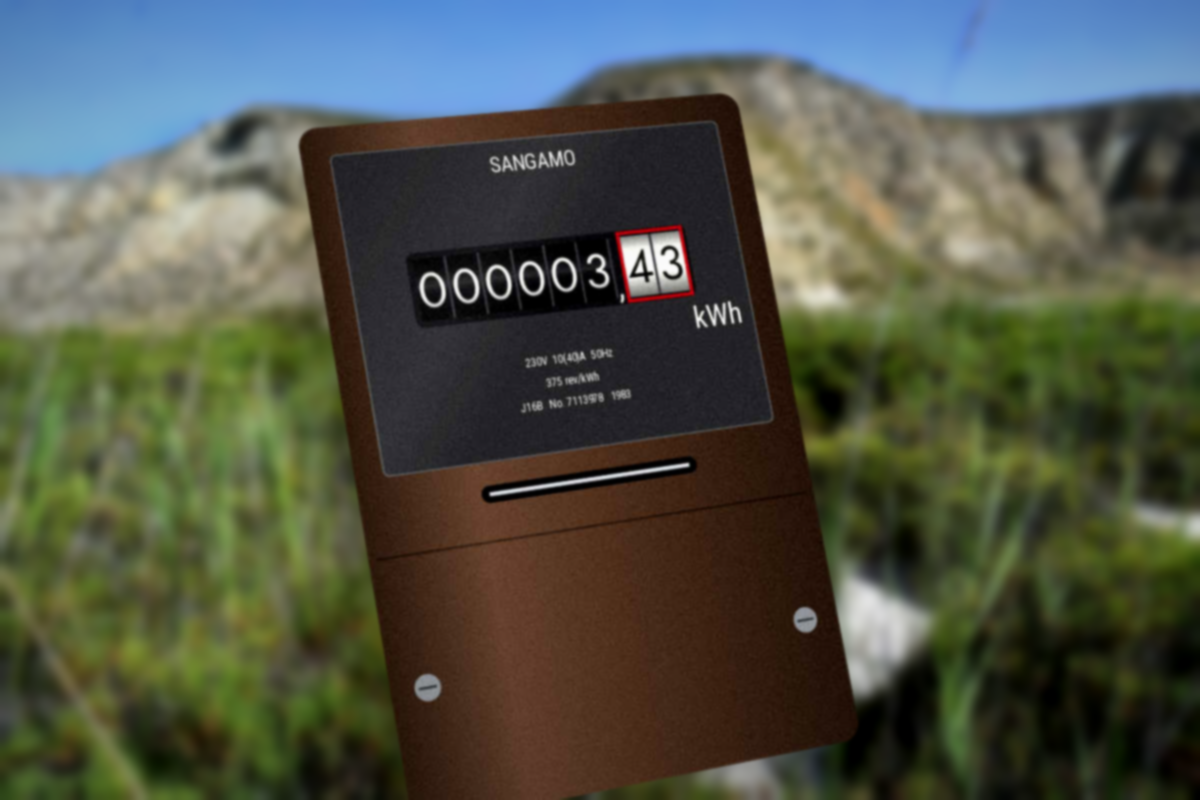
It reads 3.43 kWh
